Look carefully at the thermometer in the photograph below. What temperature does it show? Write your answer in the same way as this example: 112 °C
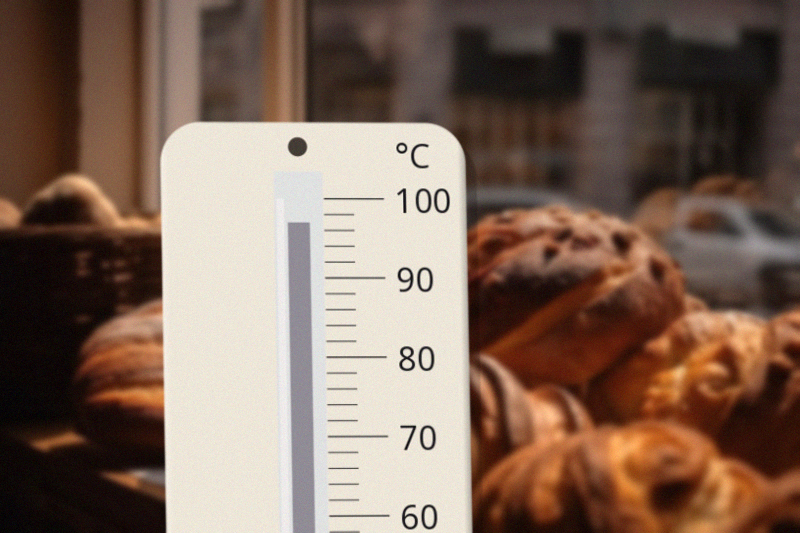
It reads 97 °C
